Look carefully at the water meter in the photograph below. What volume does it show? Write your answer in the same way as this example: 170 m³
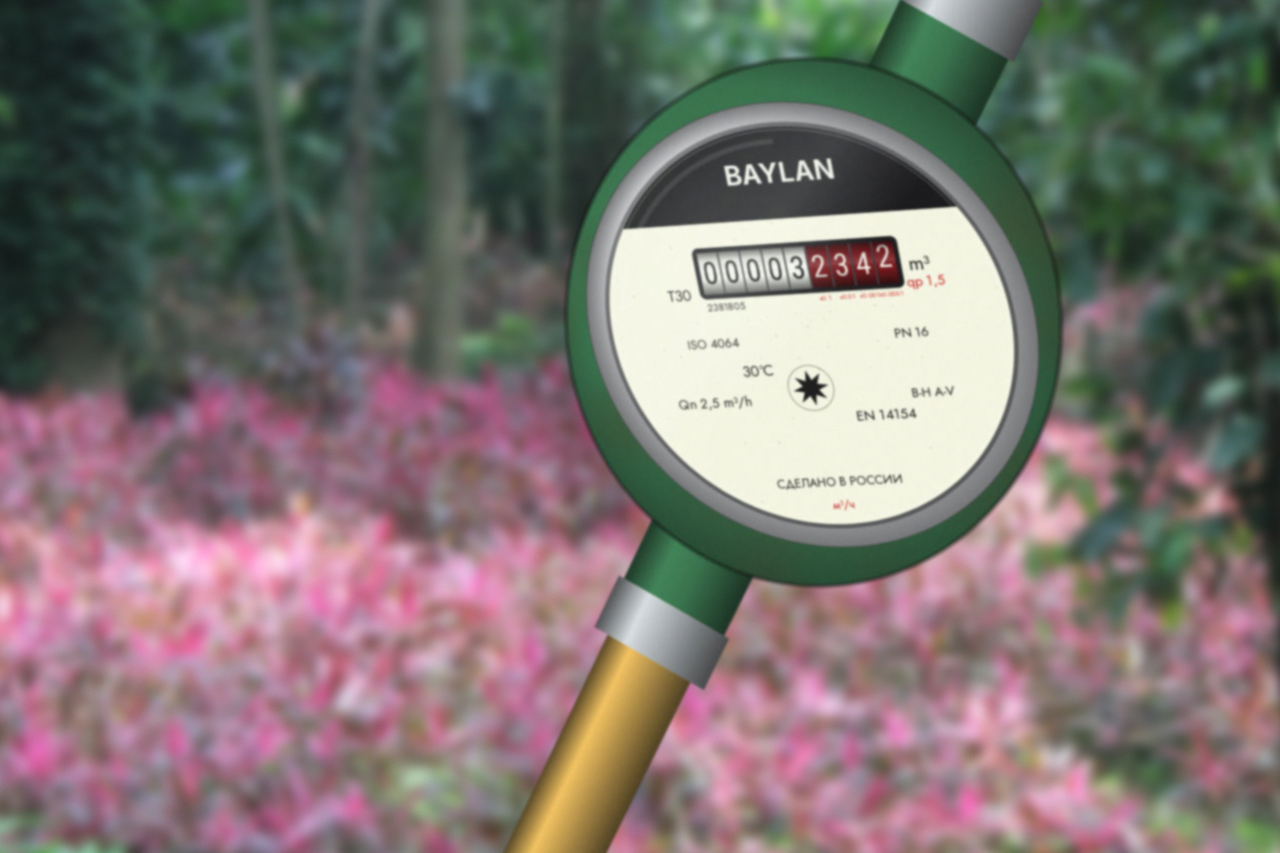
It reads 3.2342 m³
